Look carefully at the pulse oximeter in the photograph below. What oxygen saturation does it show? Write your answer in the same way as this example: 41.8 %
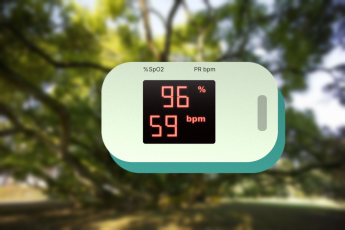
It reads 96 %
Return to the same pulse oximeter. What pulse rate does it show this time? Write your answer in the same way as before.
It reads 59 bpm
